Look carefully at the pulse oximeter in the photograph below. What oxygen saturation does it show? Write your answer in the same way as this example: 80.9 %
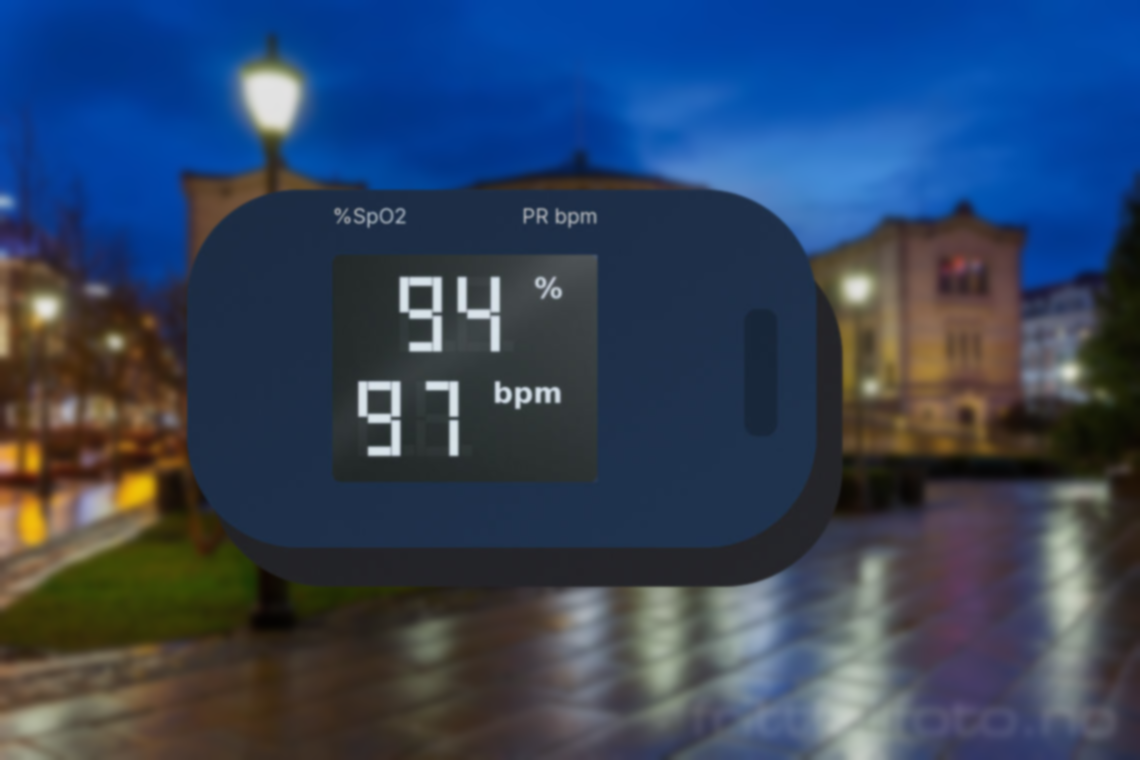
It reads 94 %
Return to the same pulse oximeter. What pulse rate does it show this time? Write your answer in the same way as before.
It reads 97 bpm
